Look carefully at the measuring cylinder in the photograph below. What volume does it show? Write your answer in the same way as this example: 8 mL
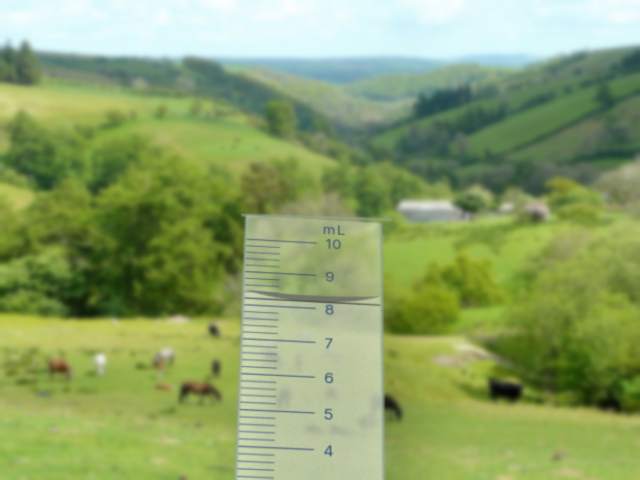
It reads 8.2 mL
